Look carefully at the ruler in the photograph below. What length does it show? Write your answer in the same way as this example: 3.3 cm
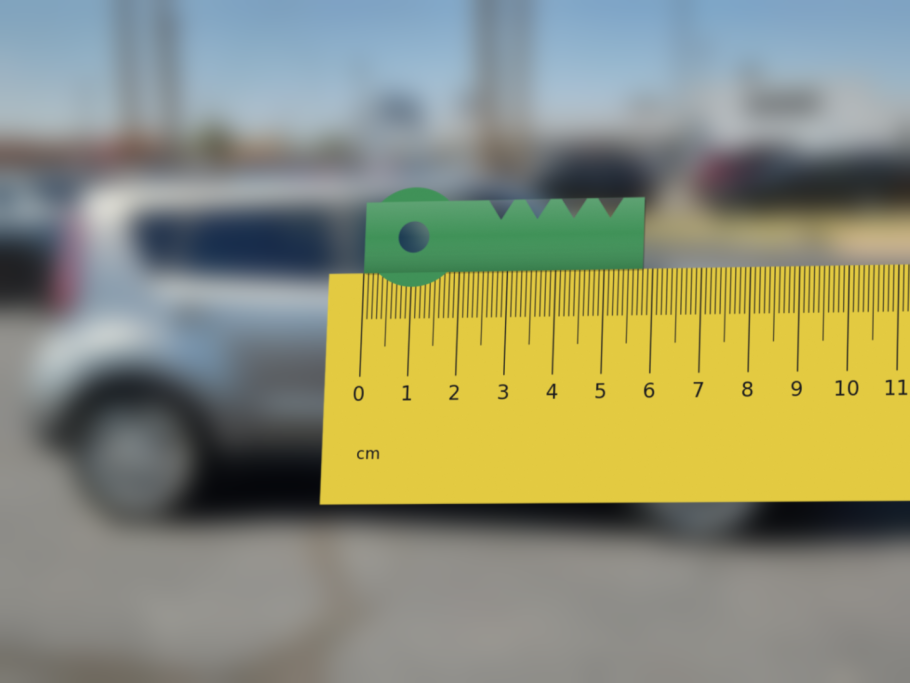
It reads 5.8 cm
